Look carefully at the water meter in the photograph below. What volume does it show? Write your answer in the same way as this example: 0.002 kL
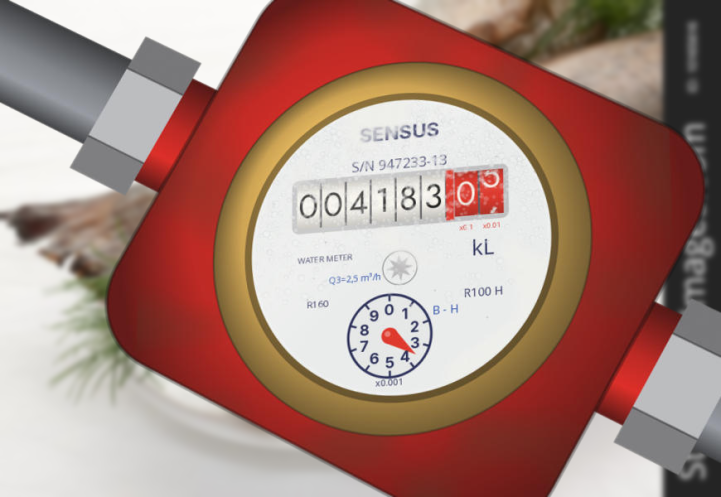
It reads 4183.053 kL
